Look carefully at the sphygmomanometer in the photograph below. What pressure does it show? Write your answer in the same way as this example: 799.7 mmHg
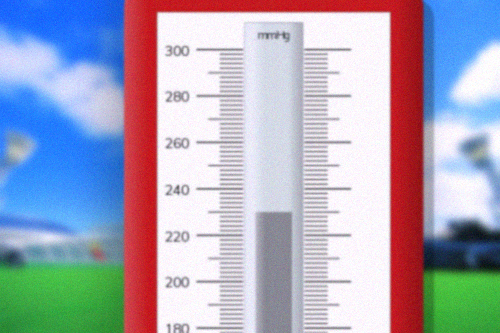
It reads 230 mmHg
